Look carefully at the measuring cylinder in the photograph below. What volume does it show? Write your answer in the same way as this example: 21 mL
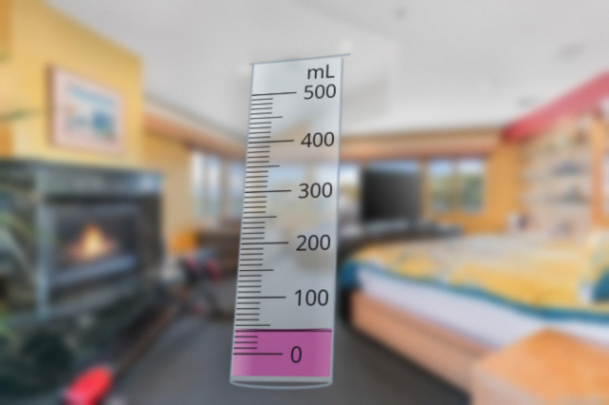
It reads 40 mL
